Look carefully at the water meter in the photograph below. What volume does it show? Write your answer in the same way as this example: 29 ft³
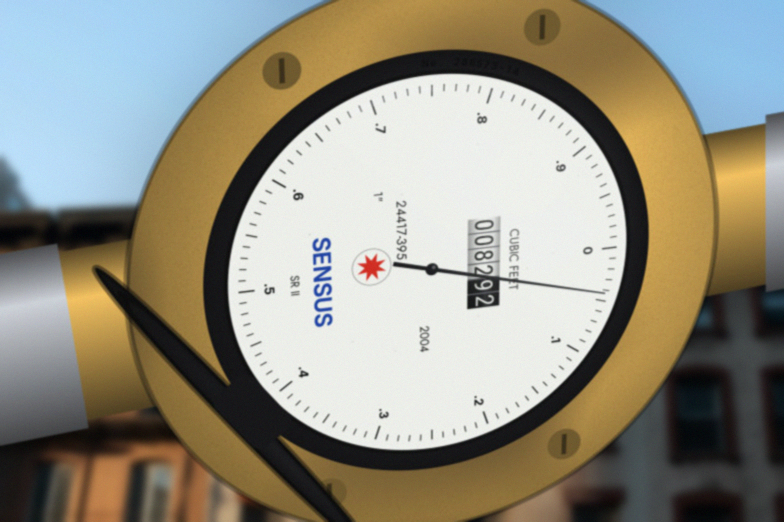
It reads 8292.04 ft³
